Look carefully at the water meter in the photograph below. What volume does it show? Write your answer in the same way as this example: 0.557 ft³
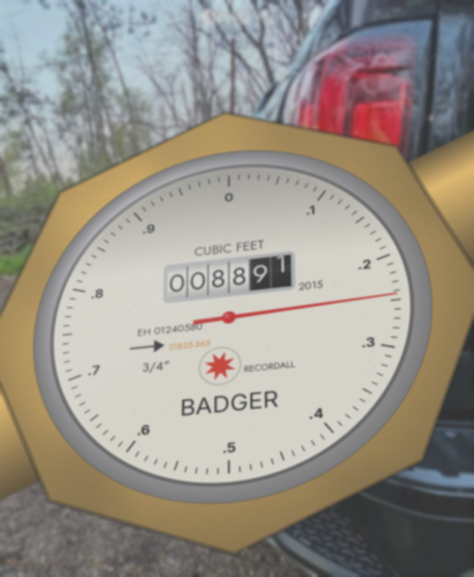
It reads 8891.24 ft³
